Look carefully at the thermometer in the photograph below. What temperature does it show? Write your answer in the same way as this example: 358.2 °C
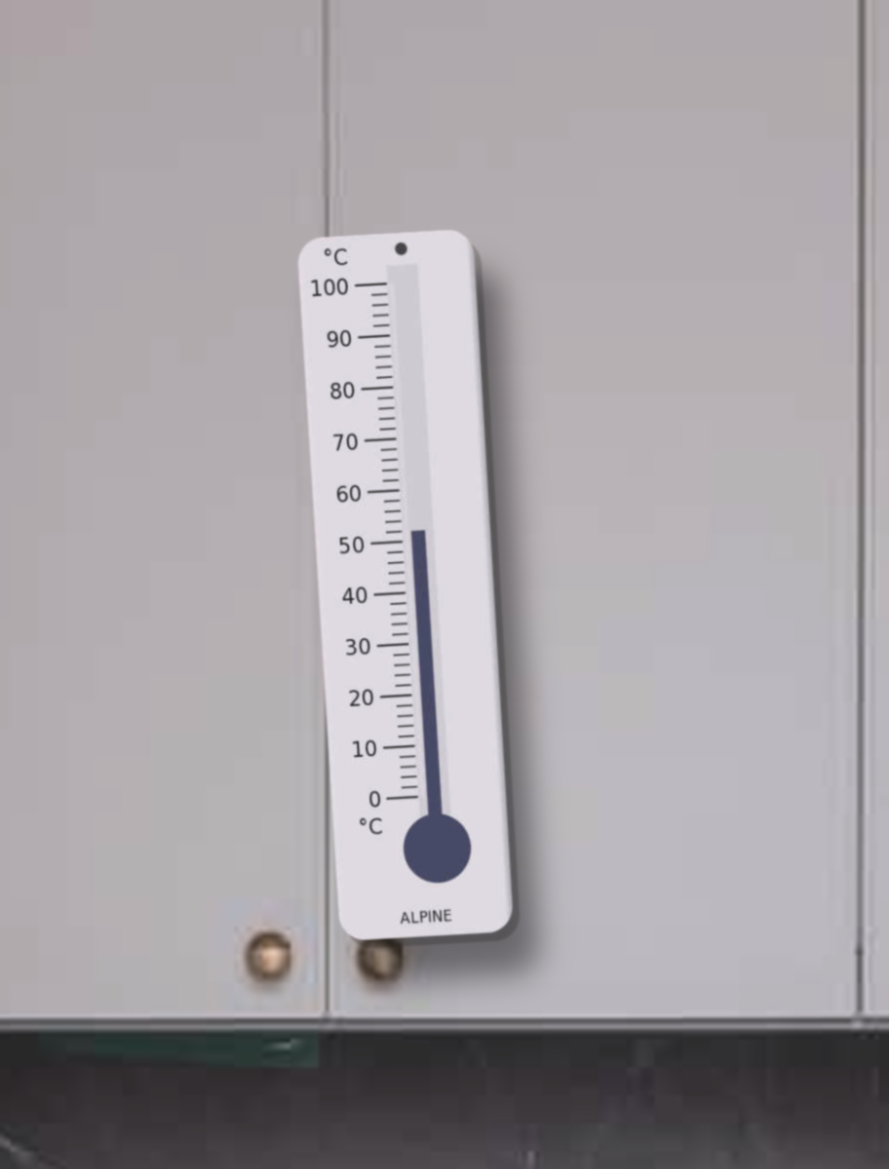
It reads 52 °C
